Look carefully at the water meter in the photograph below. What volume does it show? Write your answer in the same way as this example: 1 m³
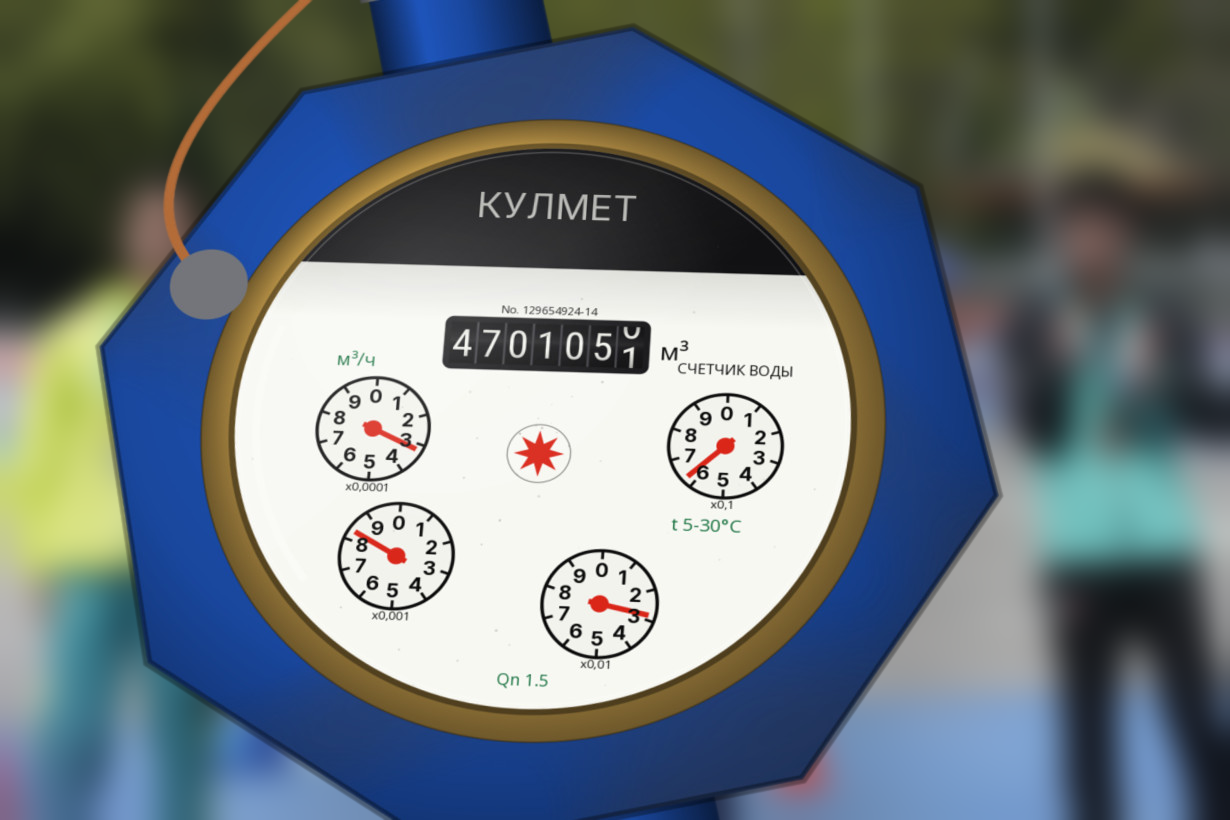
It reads 4701050.6283 m³
